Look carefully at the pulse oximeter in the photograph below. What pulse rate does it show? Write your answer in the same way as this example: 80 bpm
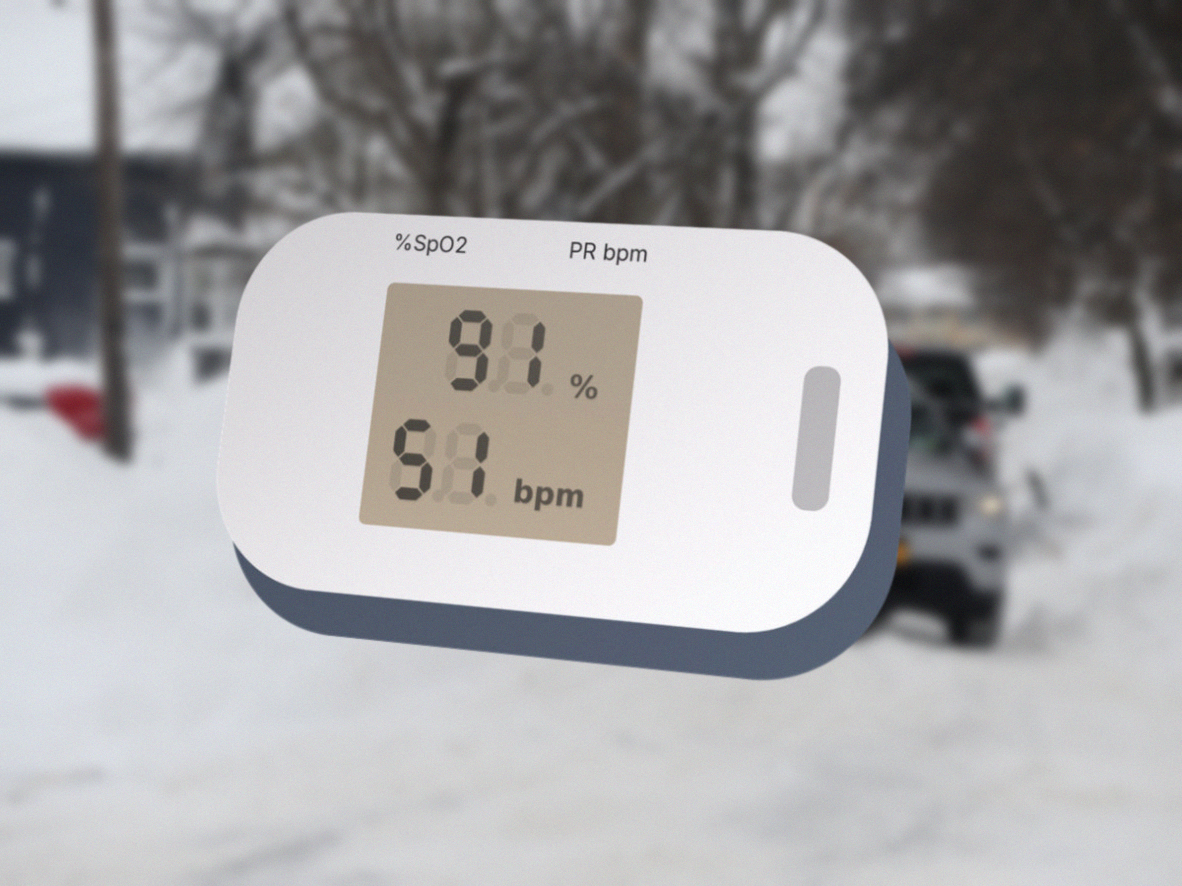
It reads 51 bpm
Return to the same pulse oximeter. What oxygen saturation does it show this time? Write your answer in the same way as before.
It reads 91 %
